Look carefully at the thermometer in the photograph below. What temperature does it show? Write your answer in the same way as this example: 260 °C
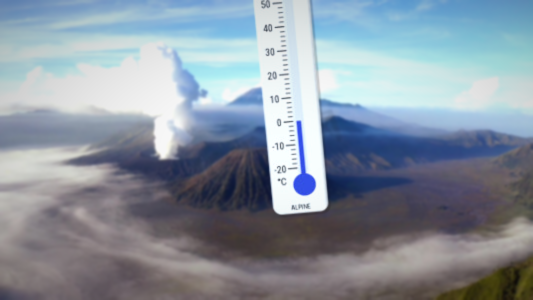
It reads 0 °C
